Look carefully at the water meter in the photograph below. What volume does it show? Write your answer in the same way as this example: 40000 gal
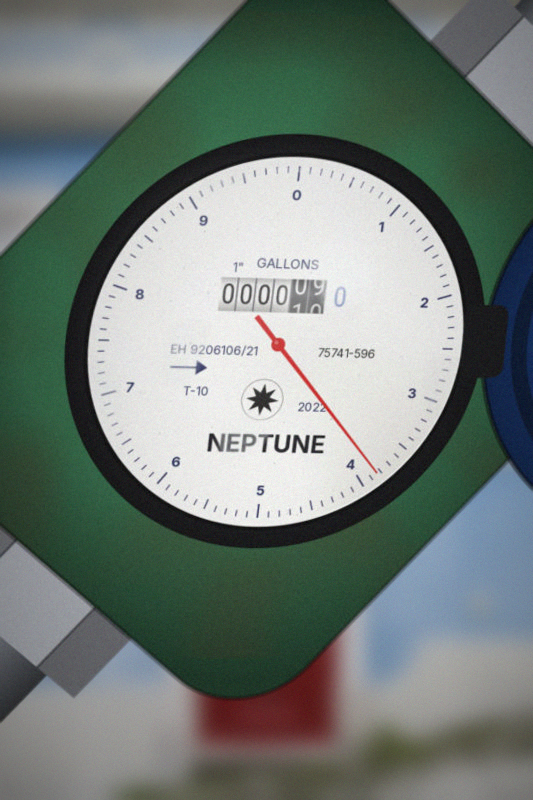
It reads 93.8 gal
